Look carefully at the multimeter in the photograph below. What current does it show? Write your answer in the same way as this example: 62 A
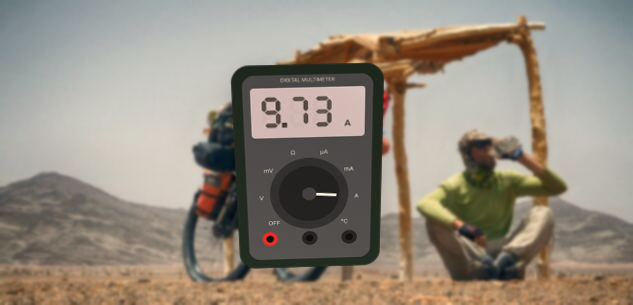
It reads 9.73 A
